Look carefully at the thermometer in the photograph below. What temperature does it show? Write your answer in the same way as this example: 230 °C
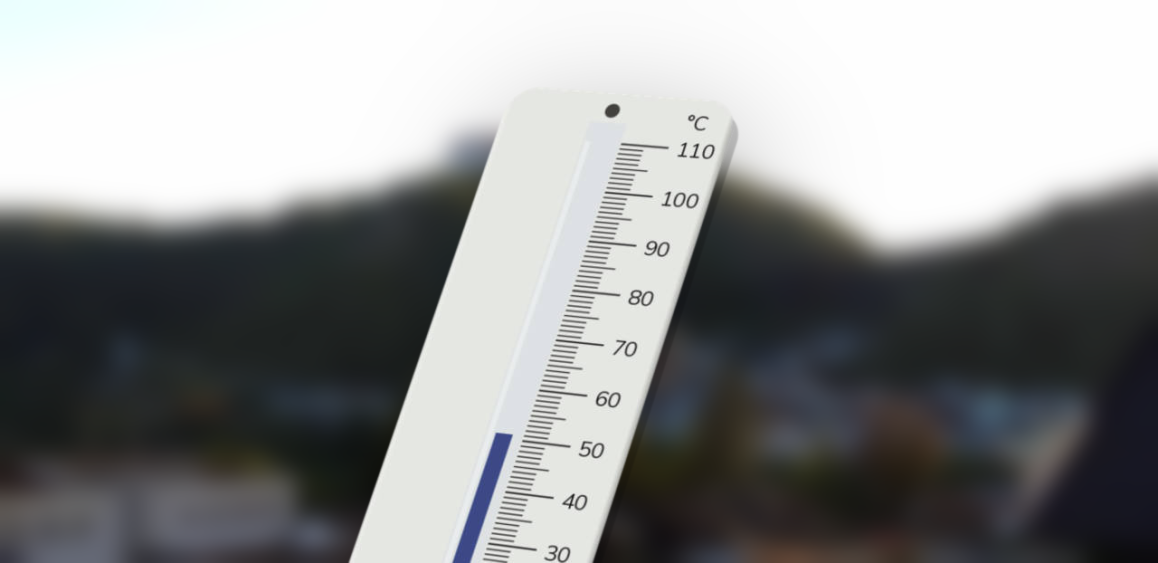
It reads 51 °C
